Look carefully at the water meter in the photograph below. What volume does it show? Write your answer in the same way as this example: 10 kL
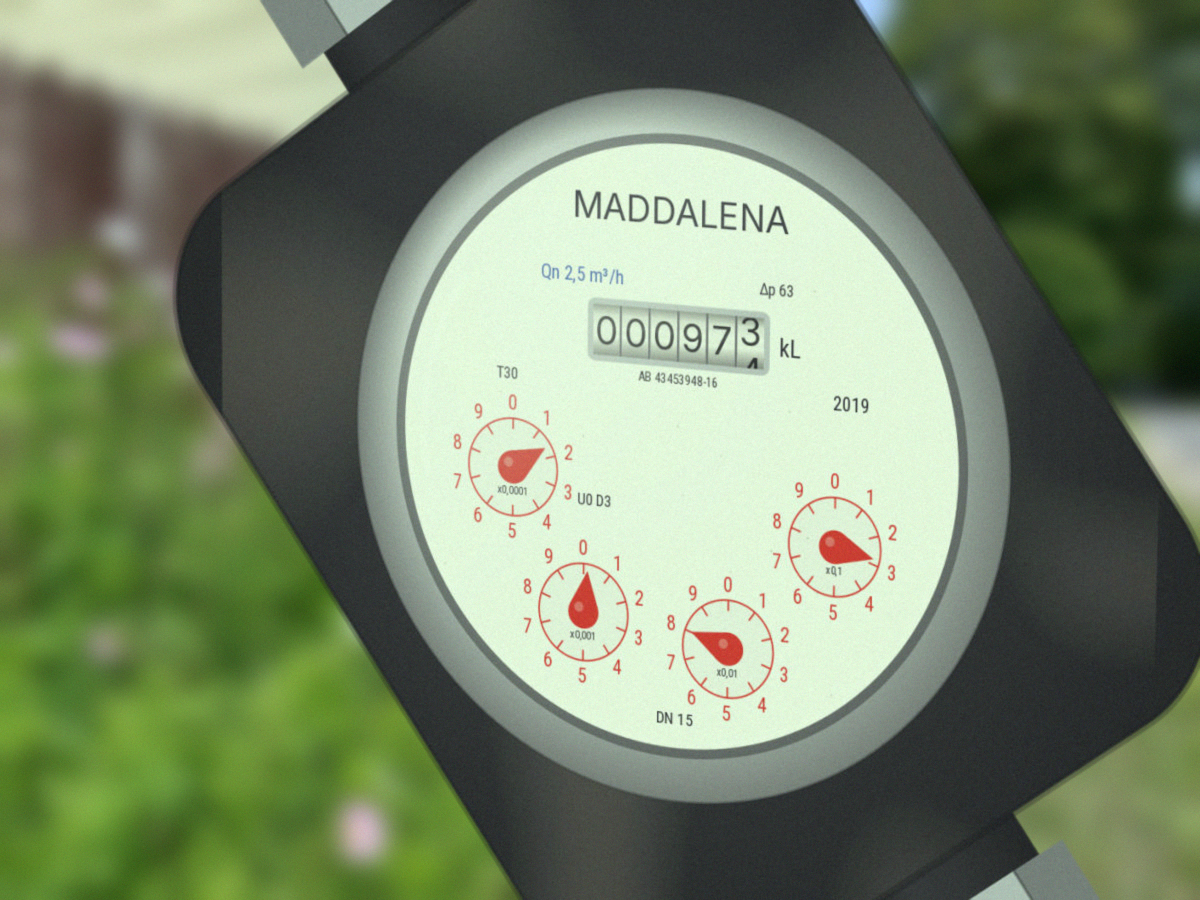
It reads 973.2801 kL
